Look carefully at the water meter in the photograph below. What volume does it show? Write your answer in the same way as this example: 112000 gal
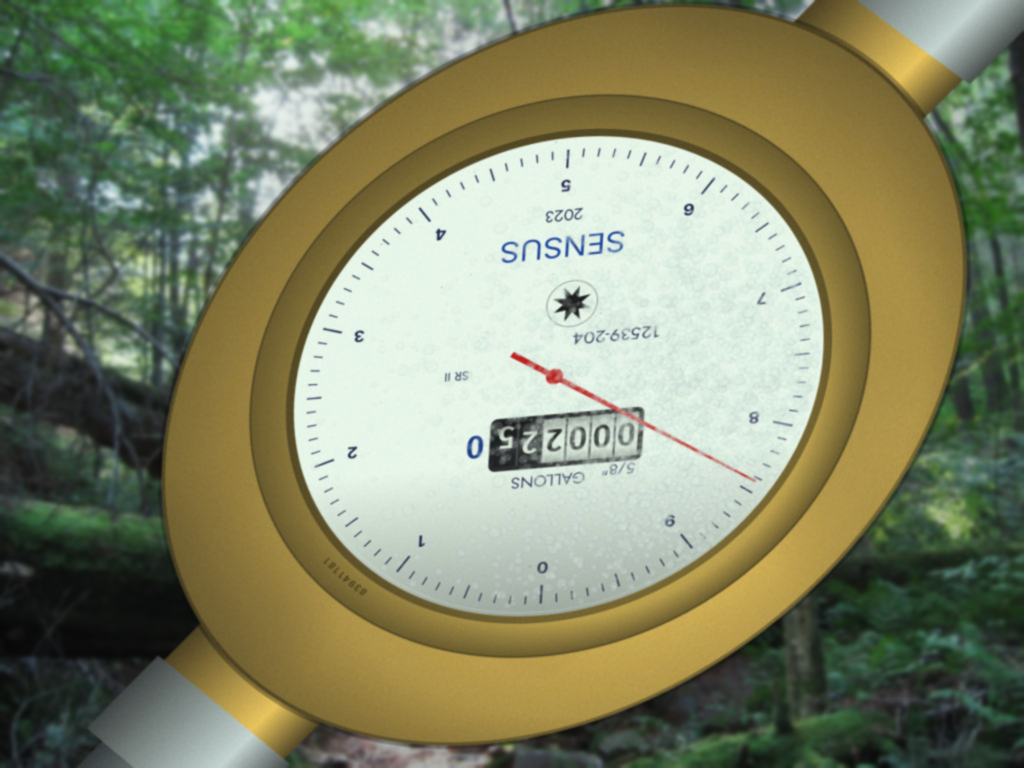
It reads 2248.4 gal
